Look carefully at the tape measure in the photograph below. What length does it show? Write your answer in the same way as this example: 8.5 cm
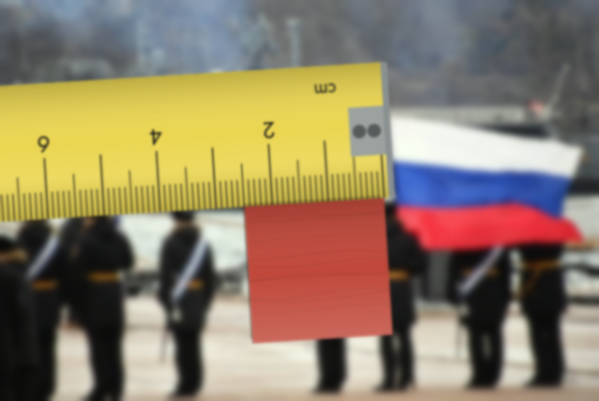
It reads 2.5 cm
